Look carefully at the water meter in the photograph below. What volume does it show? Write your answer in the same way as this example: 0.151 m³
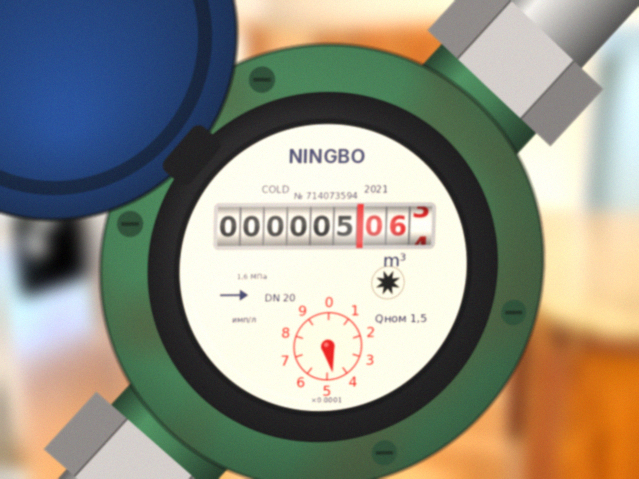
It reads 5.0634 m³
